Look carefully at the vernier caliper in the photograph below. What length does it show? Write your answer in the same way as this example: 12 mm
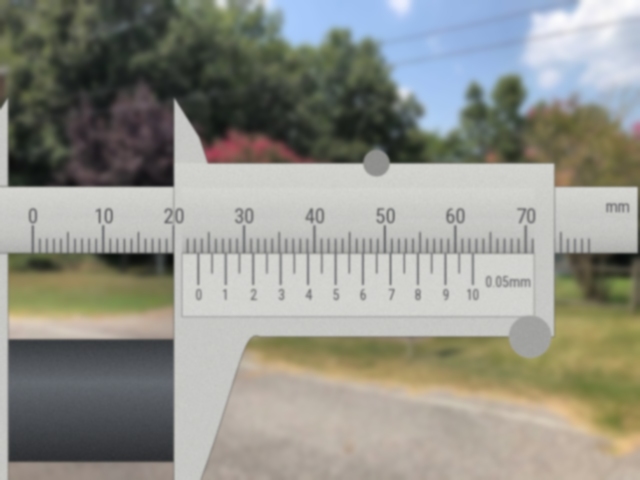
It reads 23.5 mm
